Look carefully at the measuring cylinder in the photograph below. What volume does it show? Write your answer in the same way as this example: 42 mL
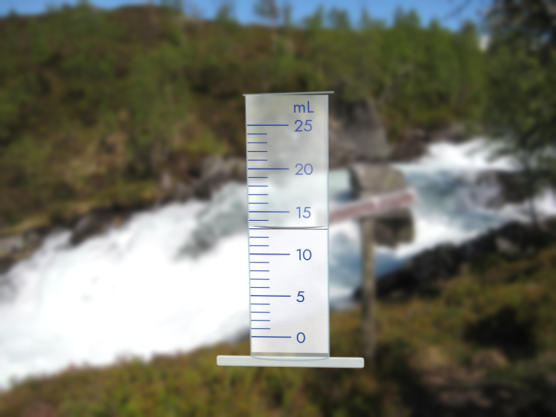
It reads 13 mL
